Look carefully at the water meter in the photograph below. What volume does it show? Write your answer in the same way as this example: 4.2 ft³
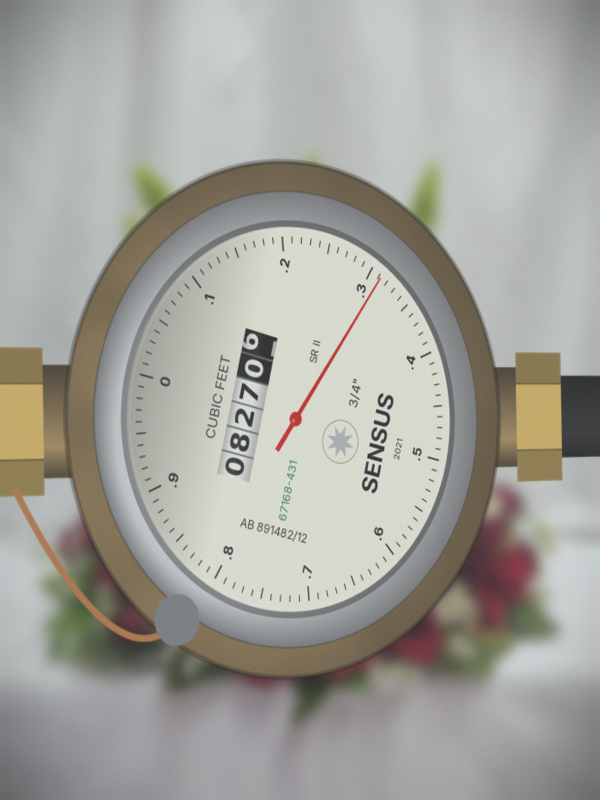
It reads 82706.31 ft³
